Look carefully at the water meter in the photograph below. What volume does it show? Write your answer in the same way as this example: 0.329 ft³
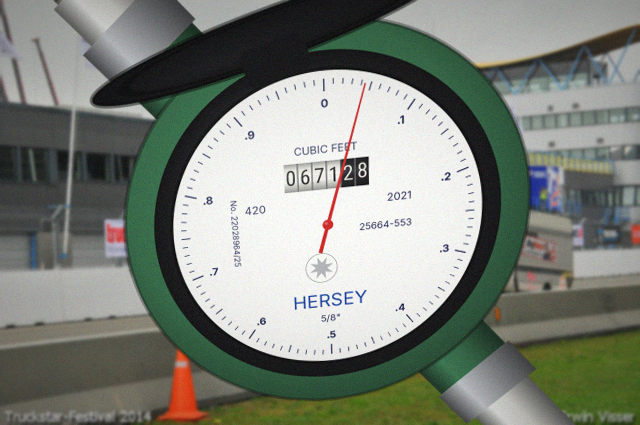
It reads 67128.04 ft³
